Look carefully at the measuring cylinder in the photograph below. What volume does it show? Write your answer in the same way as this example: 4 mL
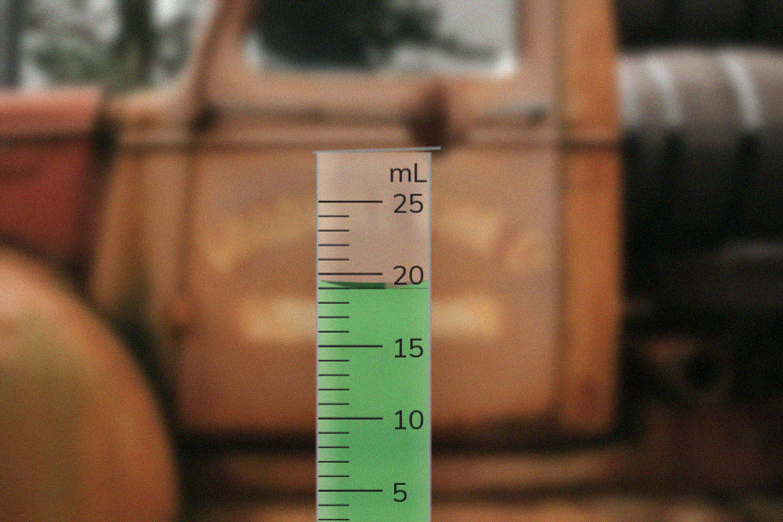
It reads 19 mL
